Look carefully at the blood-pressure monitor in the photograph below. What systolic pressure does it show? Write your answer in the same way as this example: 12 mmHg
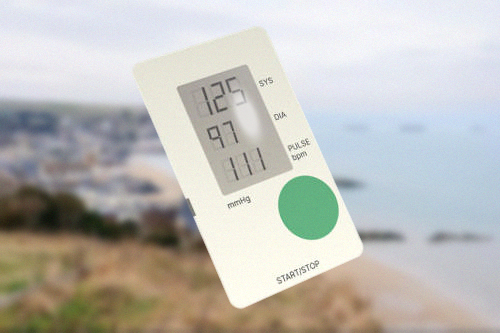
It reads 125 mmHg
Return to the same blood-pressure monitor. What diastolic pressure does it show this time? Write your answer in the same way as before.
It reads 97 mmHg
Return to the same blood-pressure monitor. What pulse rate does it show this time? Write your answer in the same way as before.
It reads 111 bpm
